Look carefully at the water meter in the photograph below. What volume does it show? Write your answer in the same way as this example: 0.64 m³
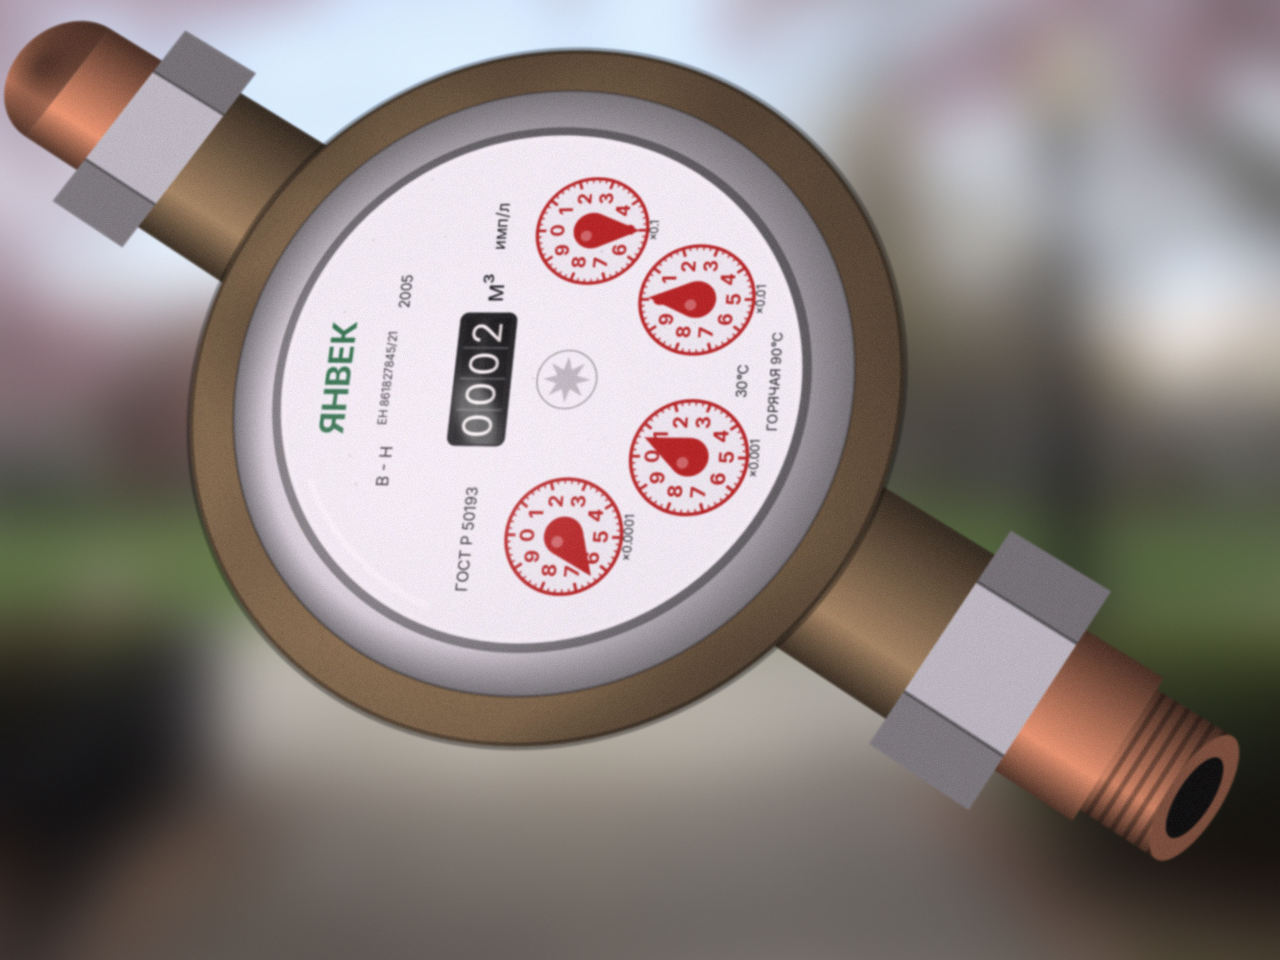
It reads 2.5006 m³
